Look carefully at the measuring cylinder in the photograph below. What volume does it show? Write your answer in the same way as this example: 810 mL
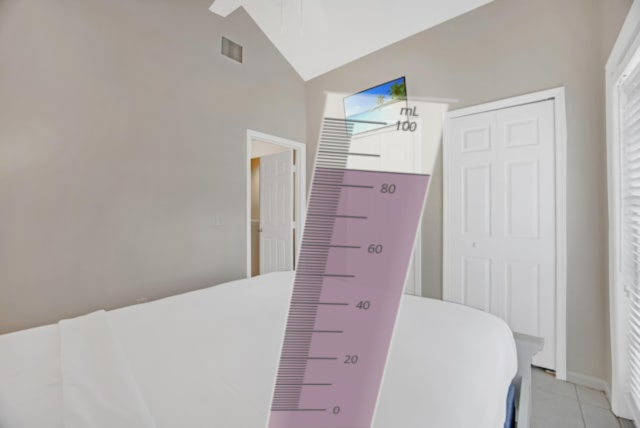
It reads 85 mL
